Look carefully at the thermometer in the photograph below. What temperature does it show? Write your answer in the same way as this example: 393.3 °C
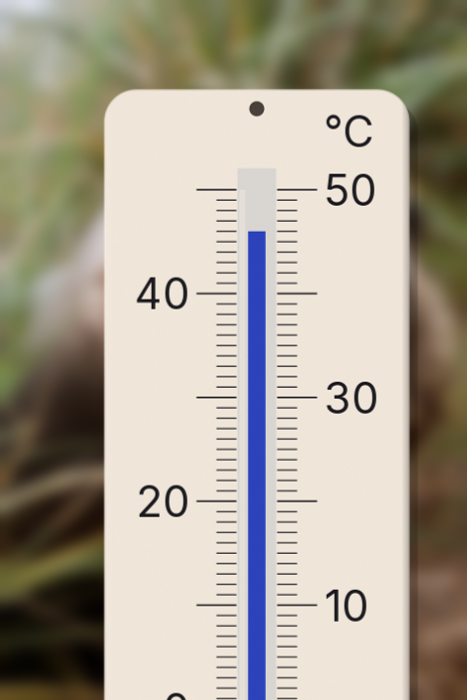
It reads 46 °C
